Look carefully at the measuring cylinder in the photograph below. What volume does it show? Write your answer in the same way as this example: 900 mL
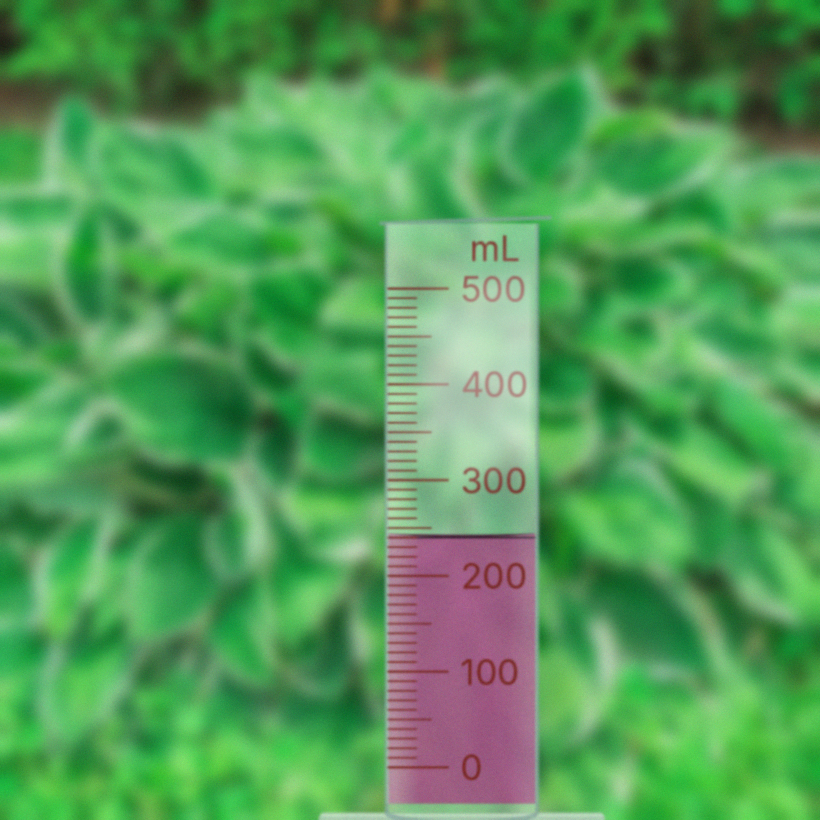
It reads 240 mL
